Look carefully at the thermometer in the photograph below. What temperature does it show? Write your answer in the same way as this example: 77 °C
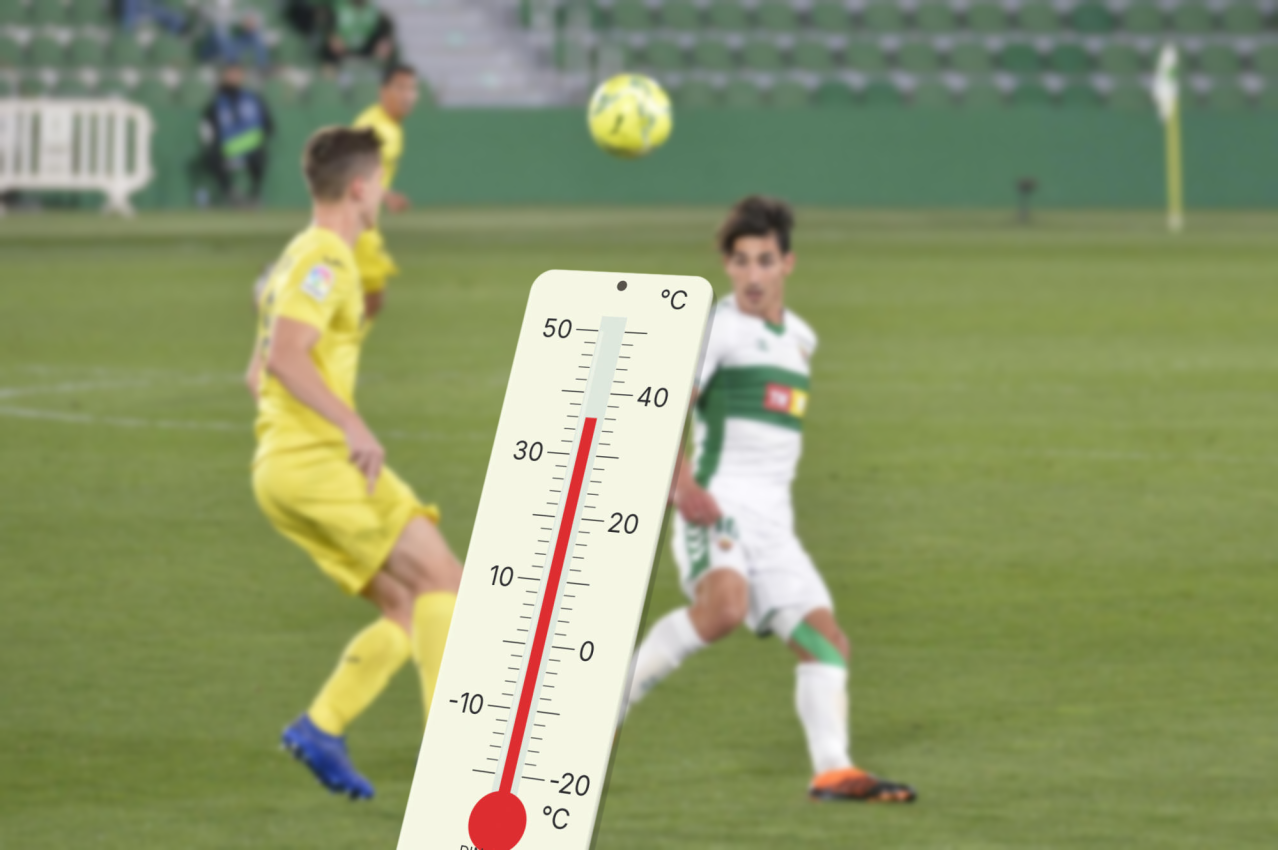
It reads 36 °C
